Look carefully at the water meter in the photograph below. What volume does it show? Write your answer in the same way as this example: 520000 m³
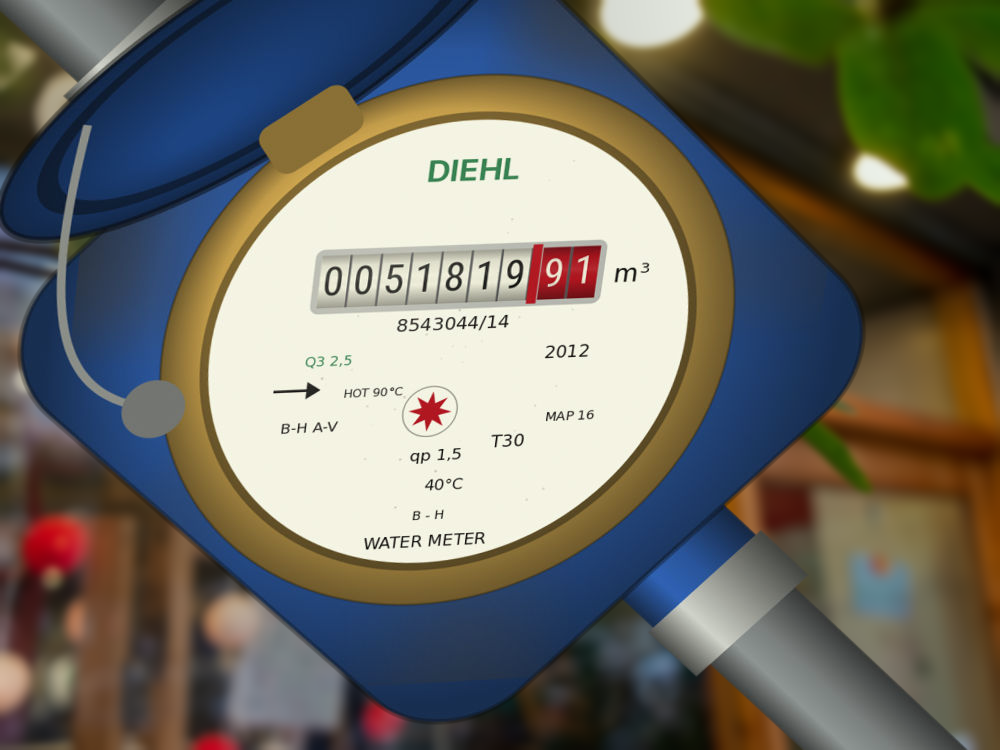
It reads 51819.91 m³
